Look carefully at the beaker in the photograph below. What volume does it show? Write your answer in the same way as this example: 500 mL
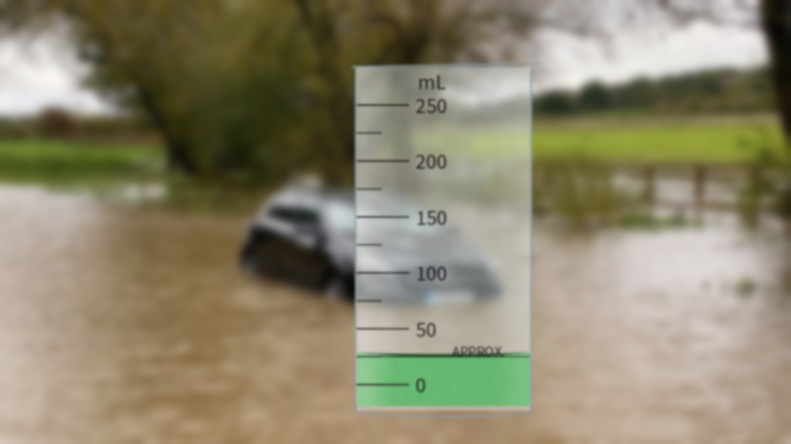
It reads 25 mL
